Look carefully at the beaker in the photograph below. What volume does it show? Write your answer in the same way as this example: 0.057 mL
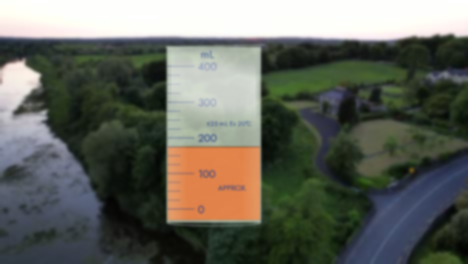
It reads 175 mL
